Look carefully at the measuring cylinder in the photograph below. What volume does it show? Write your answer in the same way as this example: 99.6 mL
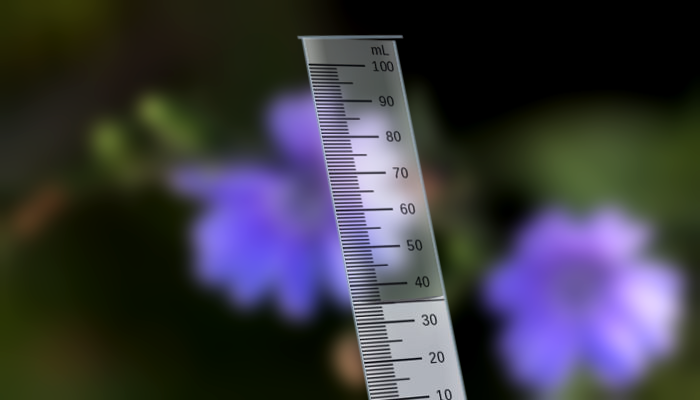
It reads 35 mL
